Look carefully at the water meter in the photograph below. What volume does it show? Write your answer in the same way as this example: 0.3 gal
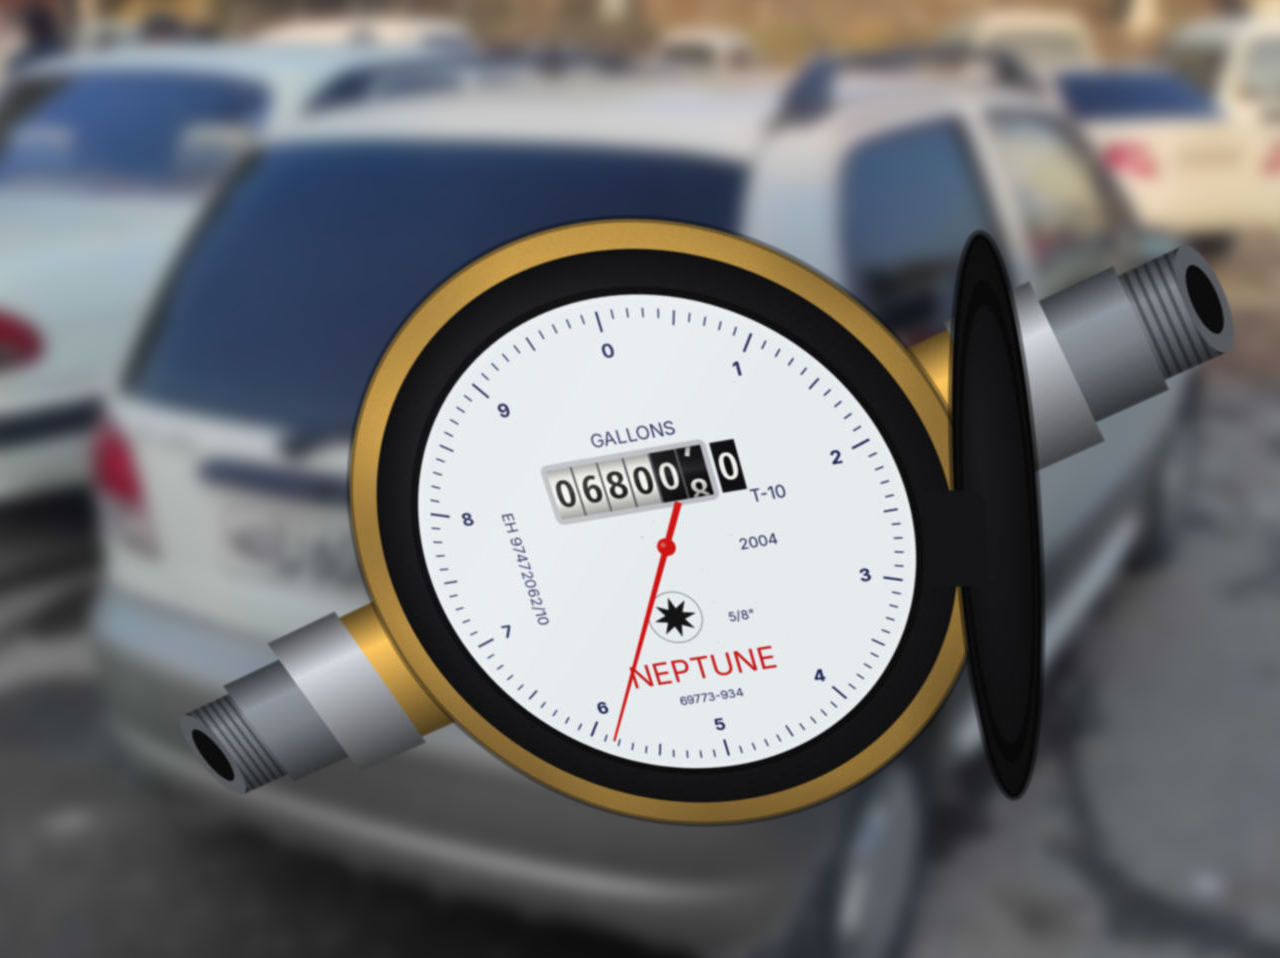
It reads 680075.8 gal
